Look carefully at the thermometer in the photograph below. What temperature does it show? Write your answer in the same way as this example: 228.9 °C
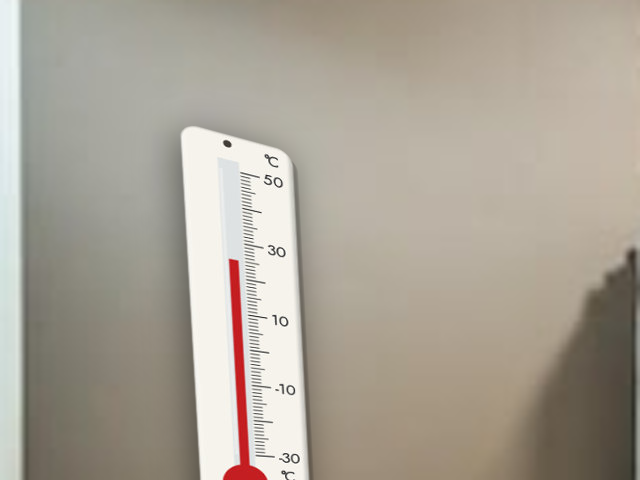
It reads 25 °C
